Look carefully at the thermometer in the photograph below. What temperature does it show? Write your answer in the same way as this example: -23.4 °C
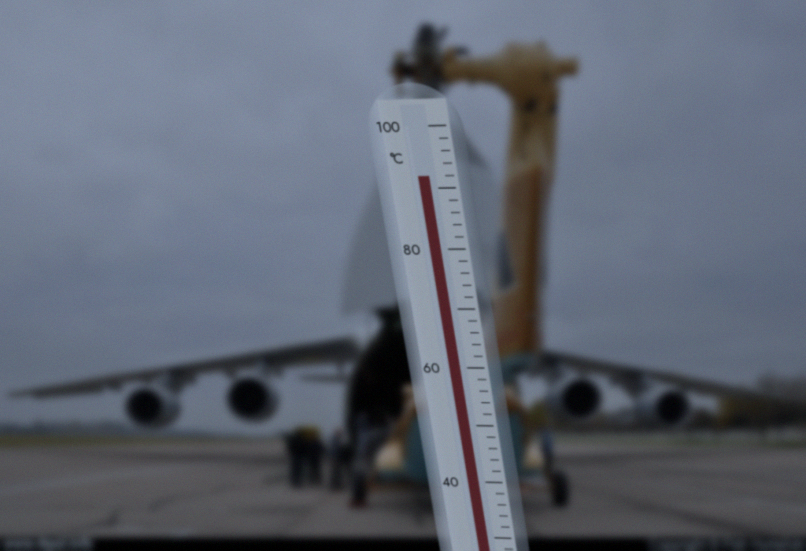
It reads 92 °C
